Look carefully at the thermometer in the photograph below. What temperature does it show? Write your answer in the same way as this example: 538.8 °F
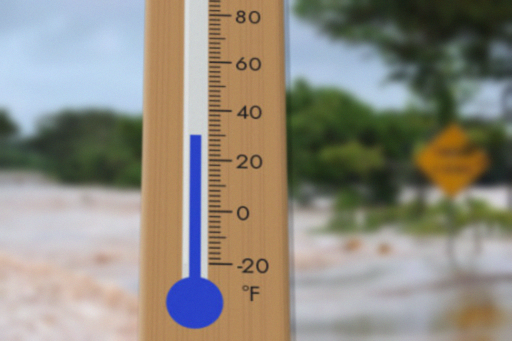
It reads 30 °F
